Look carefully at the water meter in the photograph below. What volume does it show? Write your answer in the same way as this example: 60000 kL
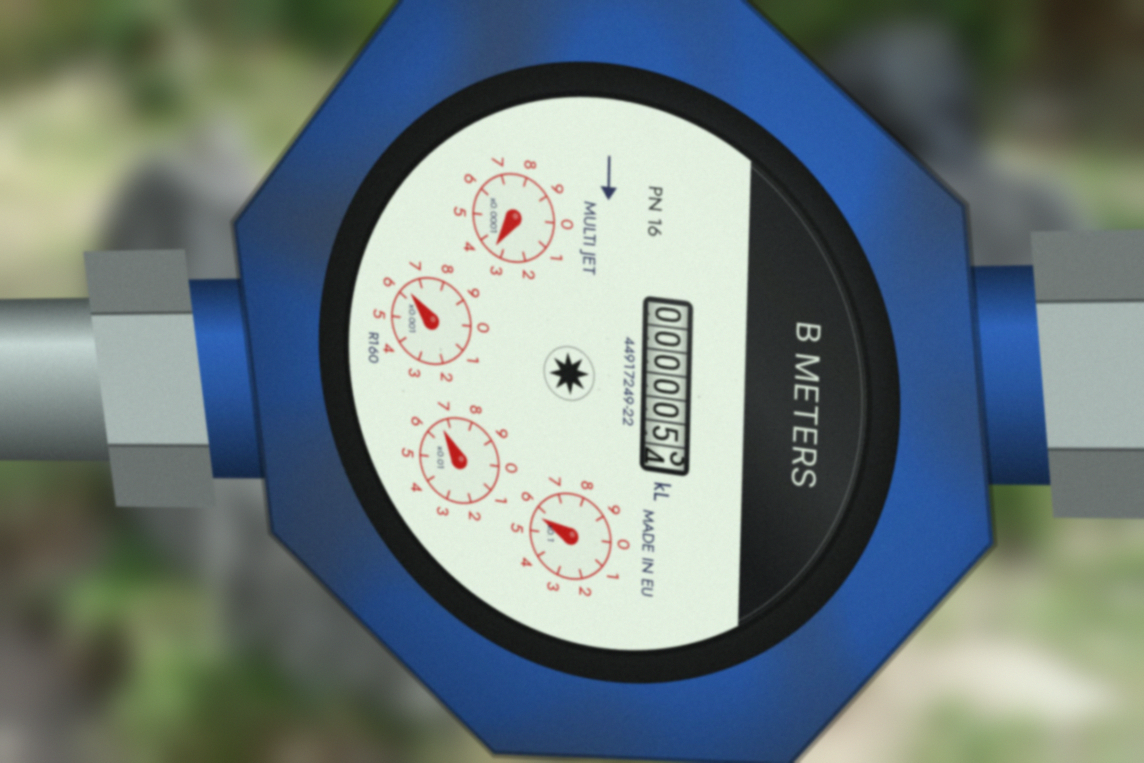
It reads 53.5663 kL
